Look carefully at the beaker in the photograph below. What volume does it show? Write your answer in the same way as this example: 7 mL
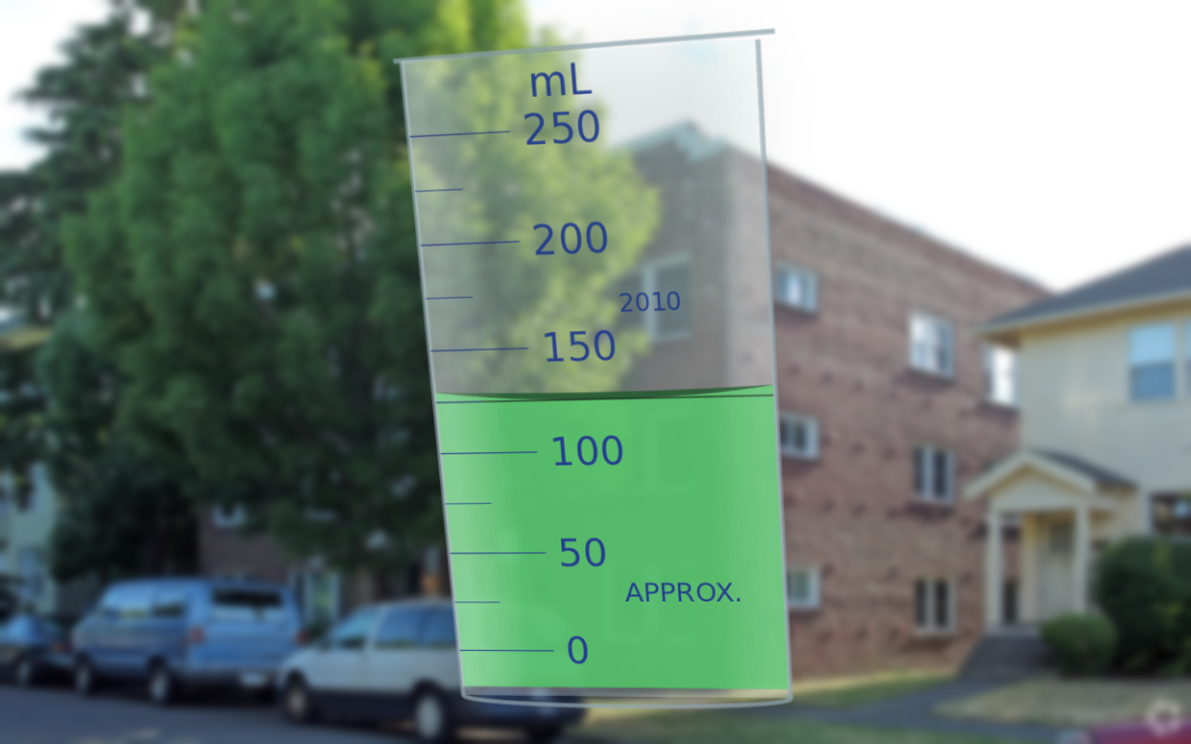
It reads 125 mL
